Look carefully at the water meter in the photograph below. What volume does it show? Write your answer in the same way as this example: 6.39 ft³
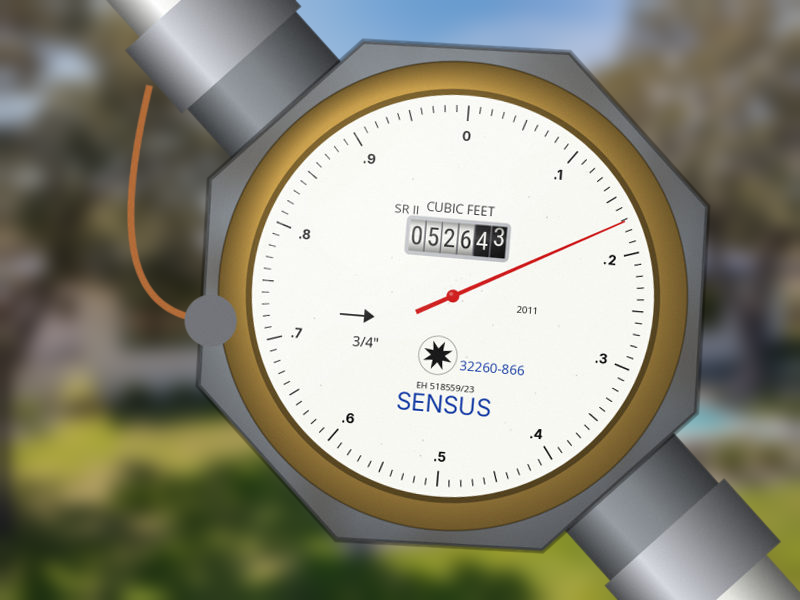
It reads 52643.17 ft³
